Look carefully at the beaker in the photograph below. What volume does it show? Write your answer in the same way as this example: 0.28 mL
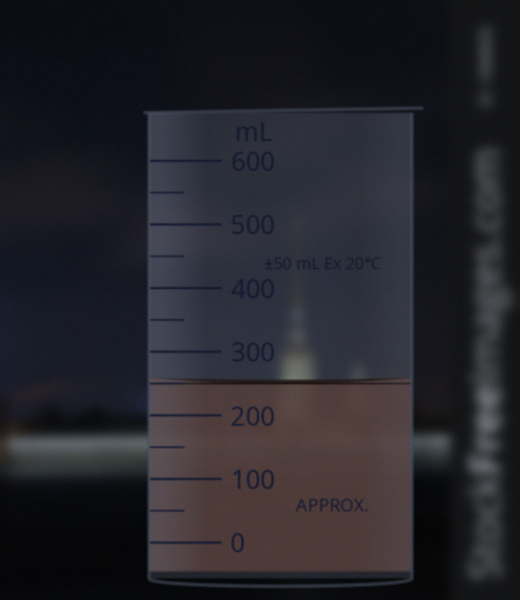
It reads 250 mL
